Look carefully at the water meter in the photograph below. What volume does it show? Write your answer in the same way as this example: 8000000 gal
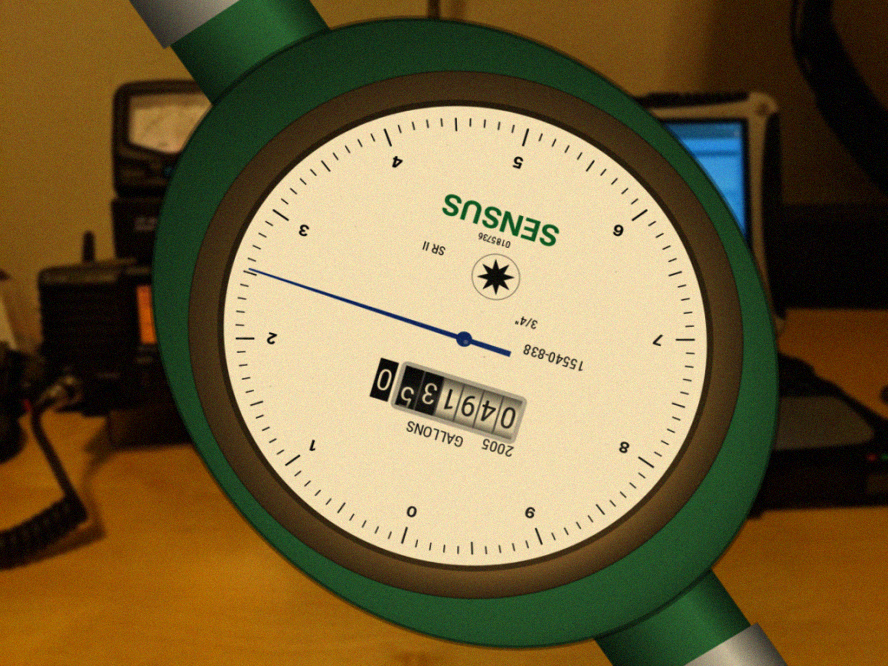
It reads 491352.5 gal
